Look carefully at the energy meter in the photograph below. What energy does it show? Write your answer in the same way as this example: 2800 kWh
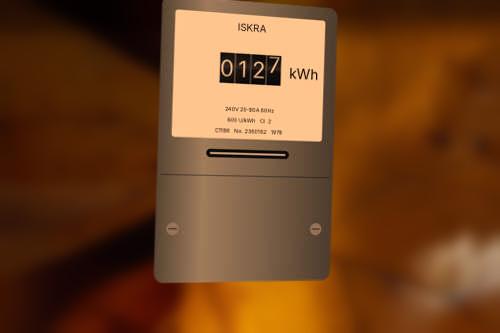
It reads 127 kWh
